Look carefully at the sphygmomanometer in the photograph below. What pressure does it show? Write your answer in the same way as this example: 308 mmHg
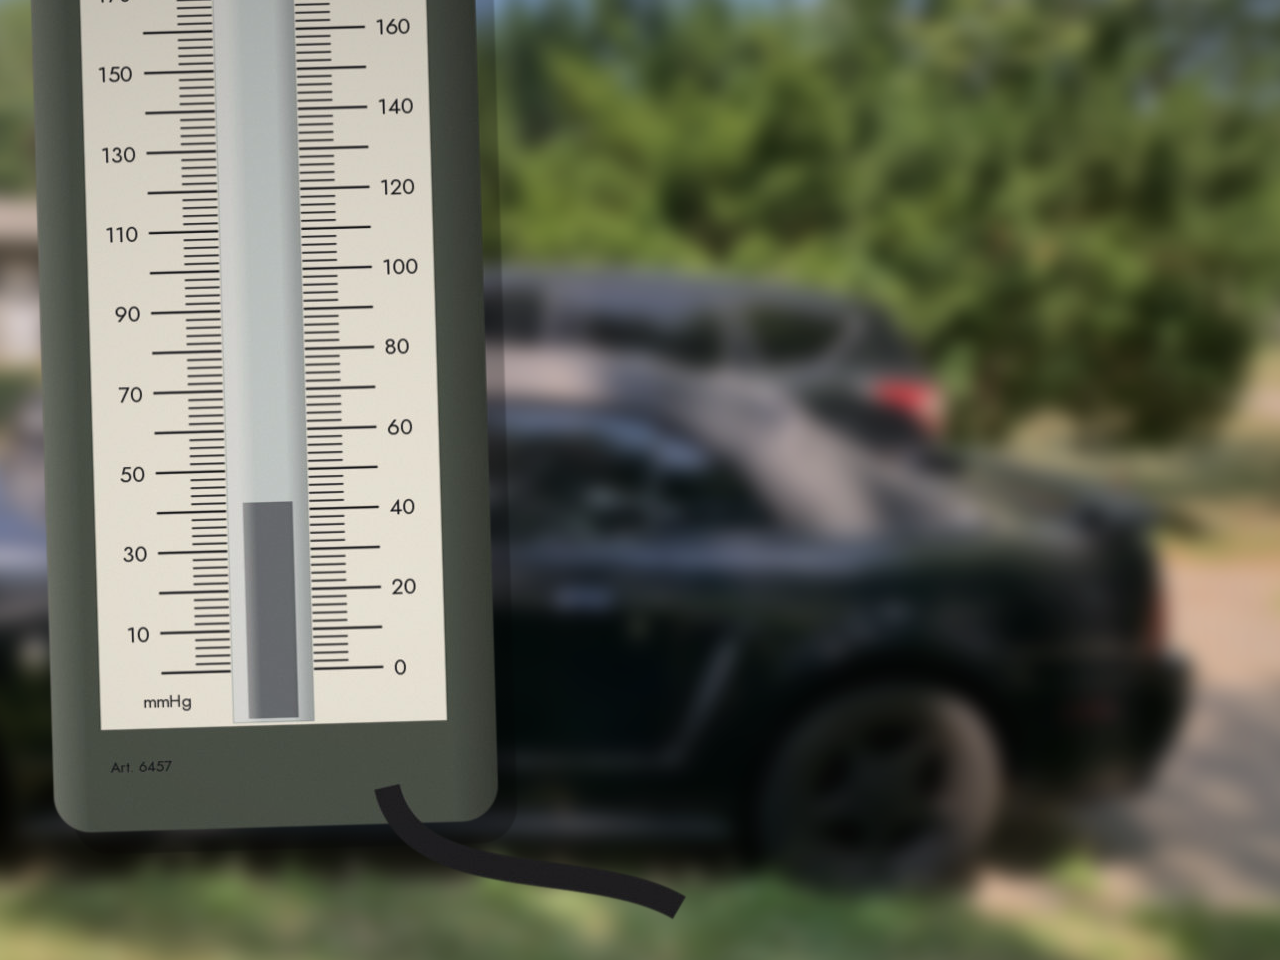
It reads 42 mmHg
